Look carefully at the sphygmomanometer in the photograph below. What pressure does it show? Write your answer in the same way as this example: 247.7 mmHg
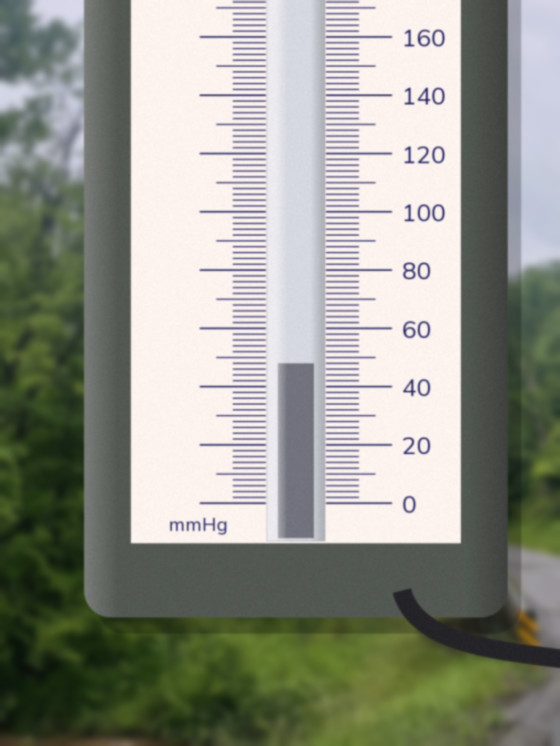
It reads 48 mmHg
